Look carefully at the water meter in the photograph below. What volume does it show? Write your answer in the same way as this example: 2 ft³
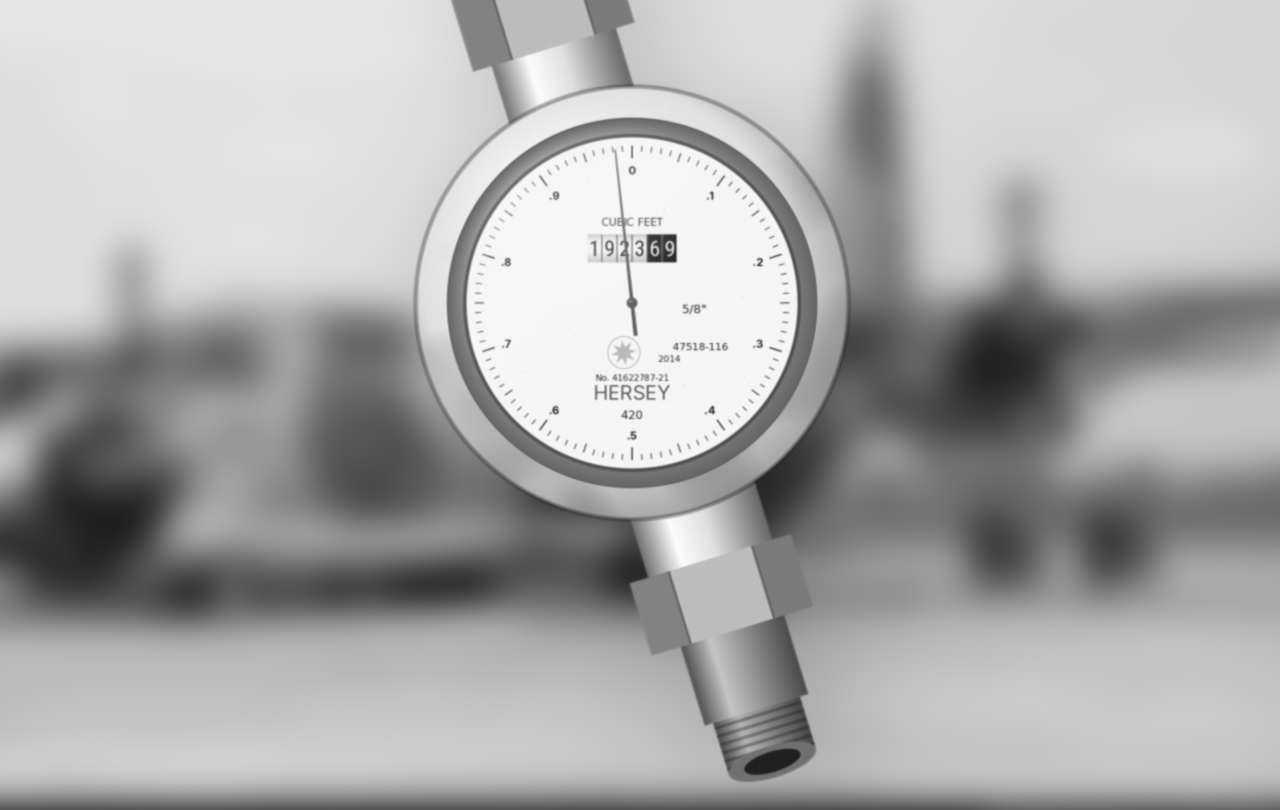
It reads 192368.98 ft³
